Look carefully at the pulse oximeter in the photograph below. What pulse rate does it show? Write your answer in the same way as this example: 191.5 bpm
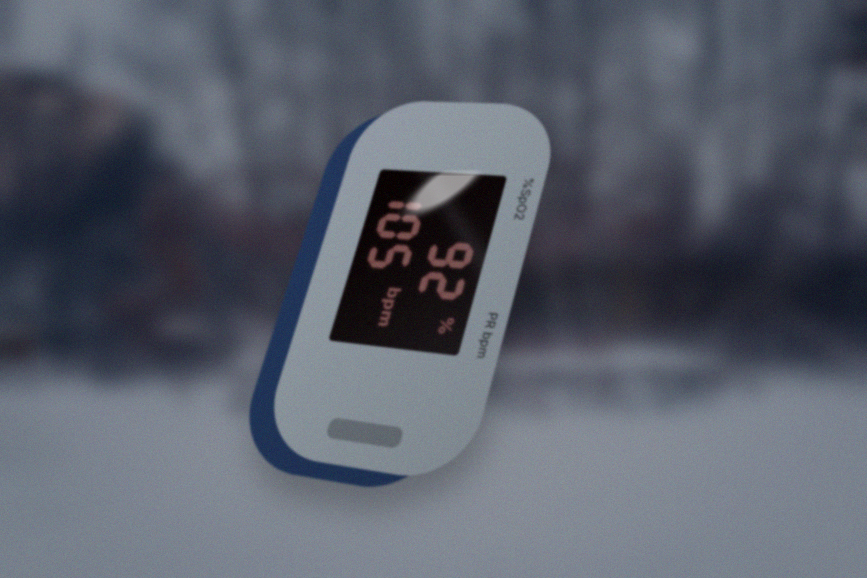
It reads 105 bpm
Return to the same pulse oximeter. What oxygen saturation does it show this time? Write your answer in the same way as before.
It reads 92 %
